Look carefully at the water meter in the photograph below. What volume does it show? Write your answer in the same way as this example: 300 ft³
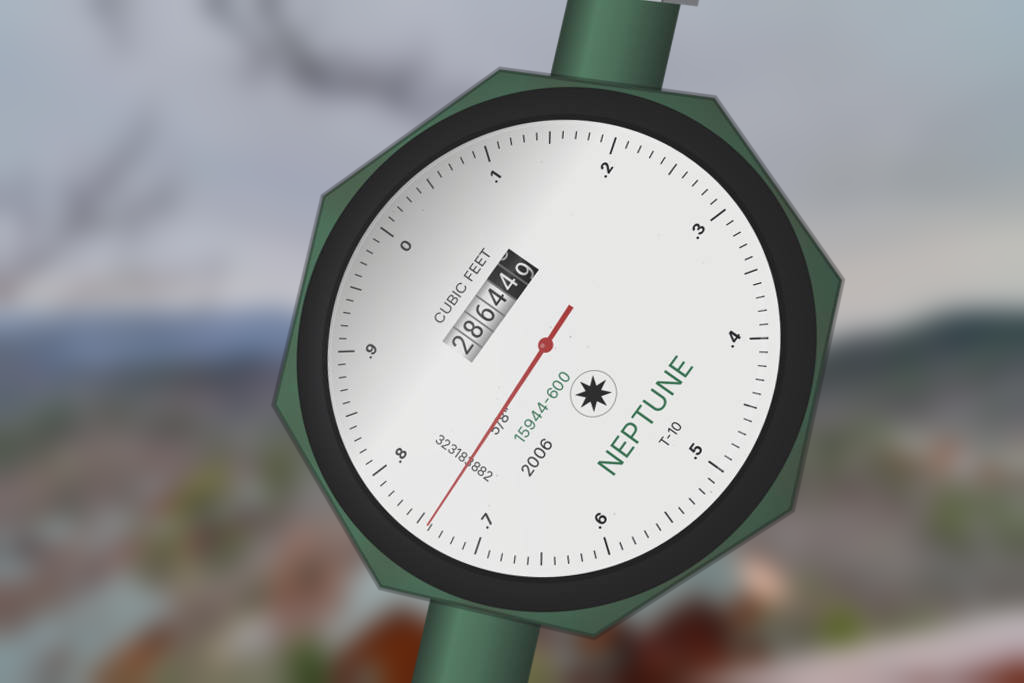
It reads 286448.74 ft³
